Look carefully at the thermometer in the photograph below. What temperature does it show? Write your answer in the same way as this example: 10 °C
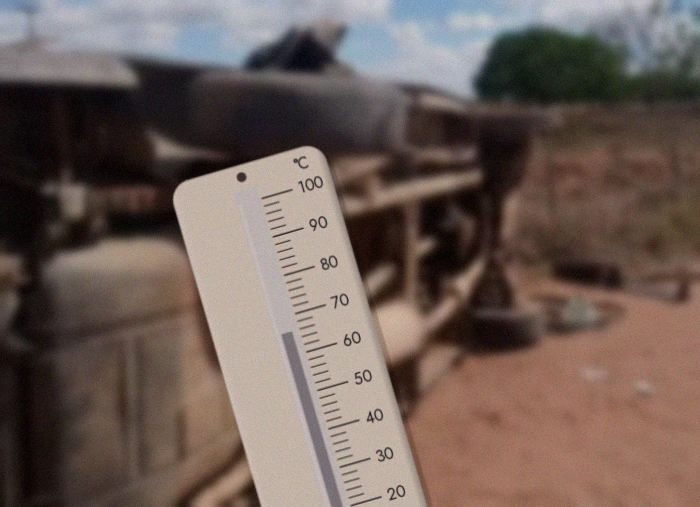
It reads 66 °C
